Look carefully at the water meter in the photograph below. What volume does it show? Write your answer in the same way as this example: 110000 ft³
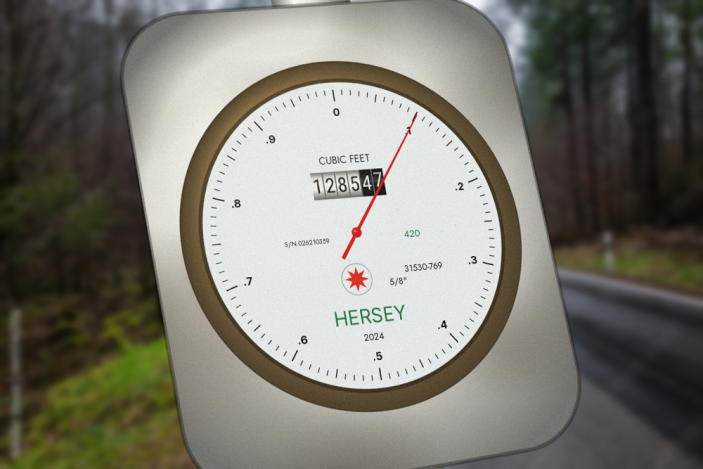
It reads 128547.10 ft³
